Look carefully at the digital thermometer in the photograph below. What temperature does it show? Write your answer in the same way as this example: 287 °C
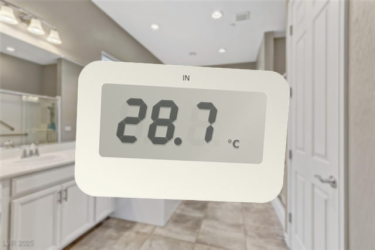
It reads 28.7 °C
